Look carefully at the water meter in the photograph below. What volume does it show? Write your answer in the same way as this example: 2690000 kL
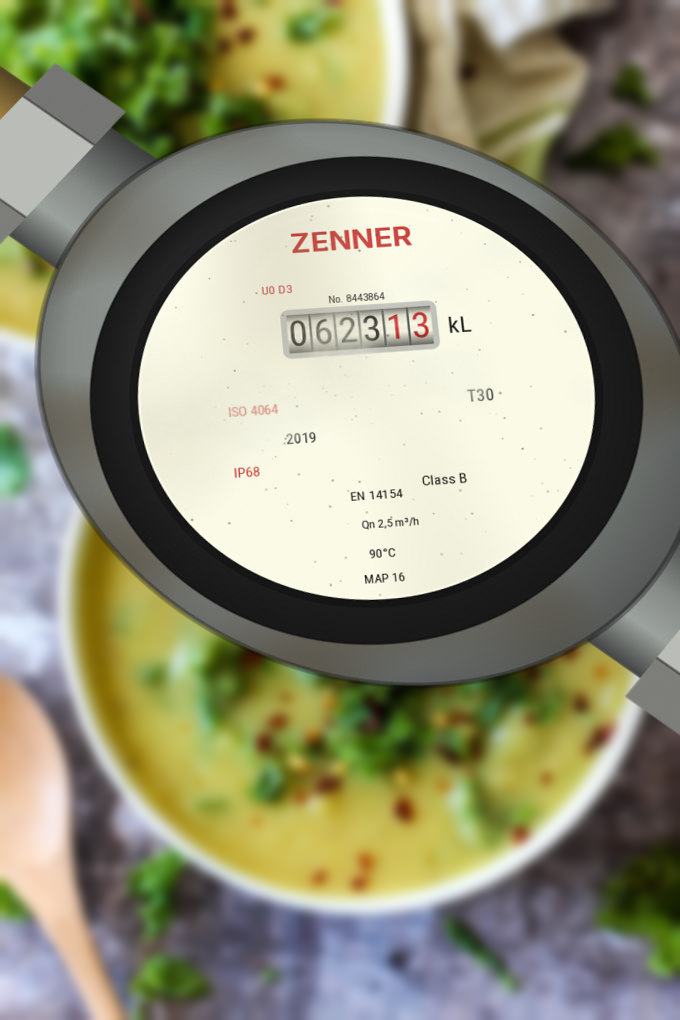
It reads 623.13 kL
